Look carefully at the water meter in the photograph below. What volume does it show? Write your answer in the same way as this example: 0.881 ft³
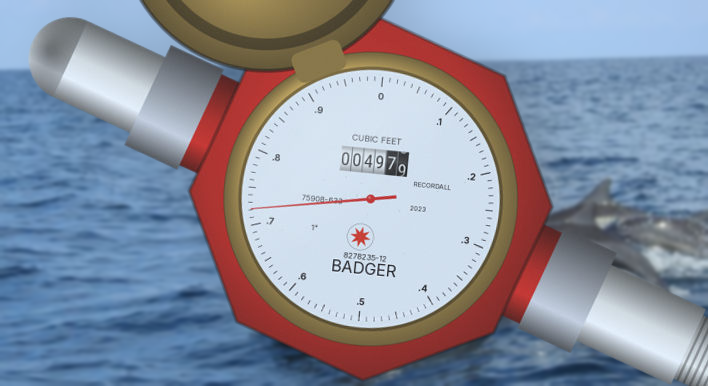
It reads 4978.72 ft³
